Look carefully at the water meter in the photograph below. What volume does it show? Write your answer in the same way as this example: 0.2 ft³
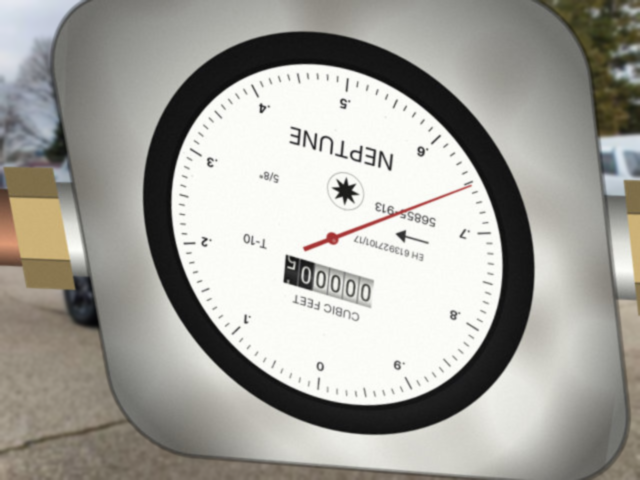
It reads 4.65 ft³
